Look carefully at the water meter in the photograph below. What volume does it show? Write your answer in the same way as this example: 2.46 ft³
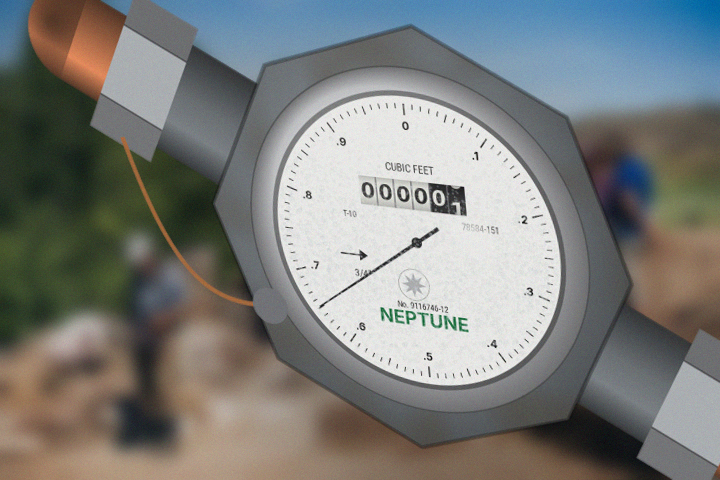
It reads 0.65 ft³
